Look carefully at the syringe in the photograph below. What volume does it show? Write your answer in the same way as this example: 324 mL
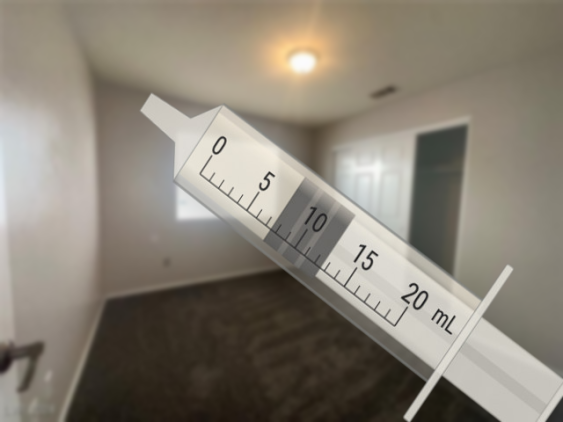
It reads 7.5 mL
